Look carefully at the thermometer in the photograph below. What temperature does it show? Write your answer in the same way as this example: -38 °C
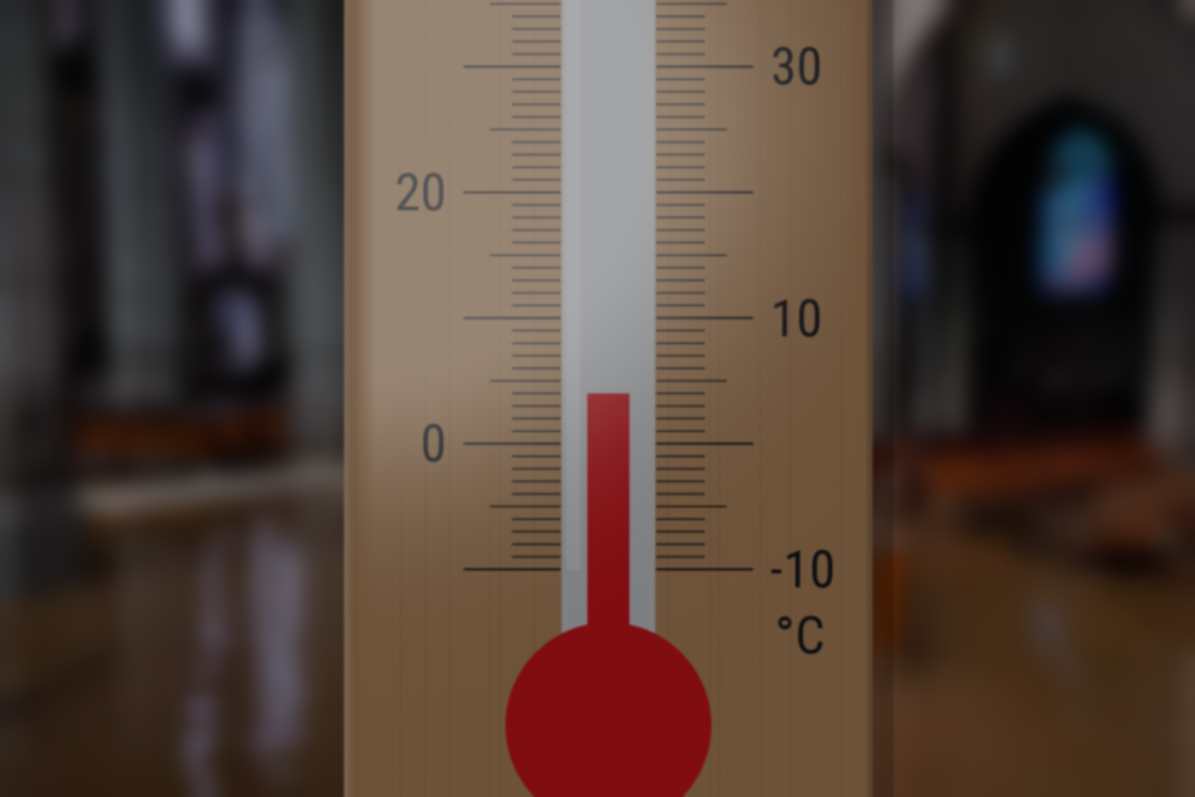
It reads 4 °C
